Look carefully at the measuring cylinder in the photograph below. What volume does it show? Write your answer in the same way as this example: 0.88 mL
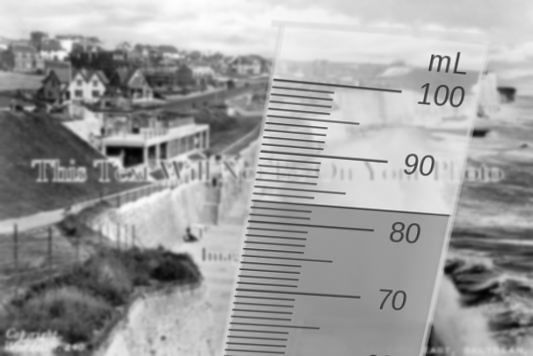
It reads 83 mL
